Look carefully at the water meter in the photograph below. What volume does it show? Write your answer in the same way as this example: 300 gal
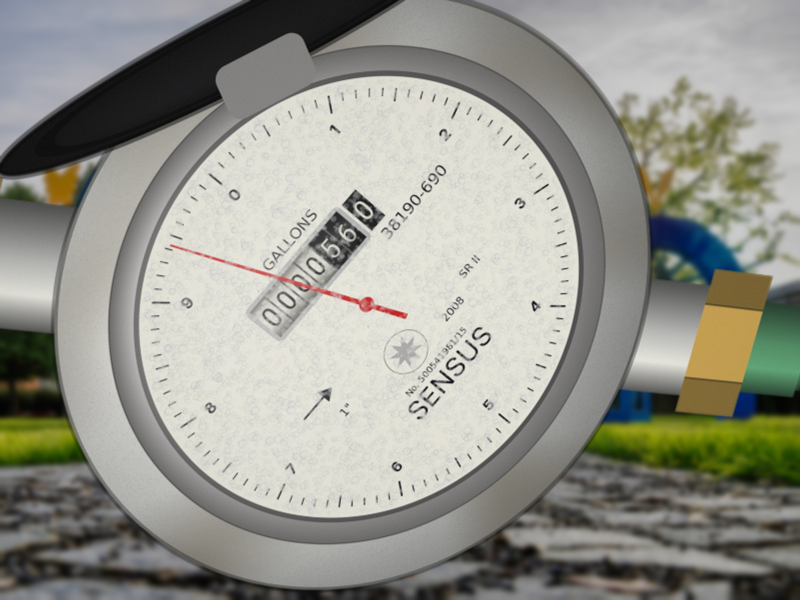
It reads 559.4 gal
